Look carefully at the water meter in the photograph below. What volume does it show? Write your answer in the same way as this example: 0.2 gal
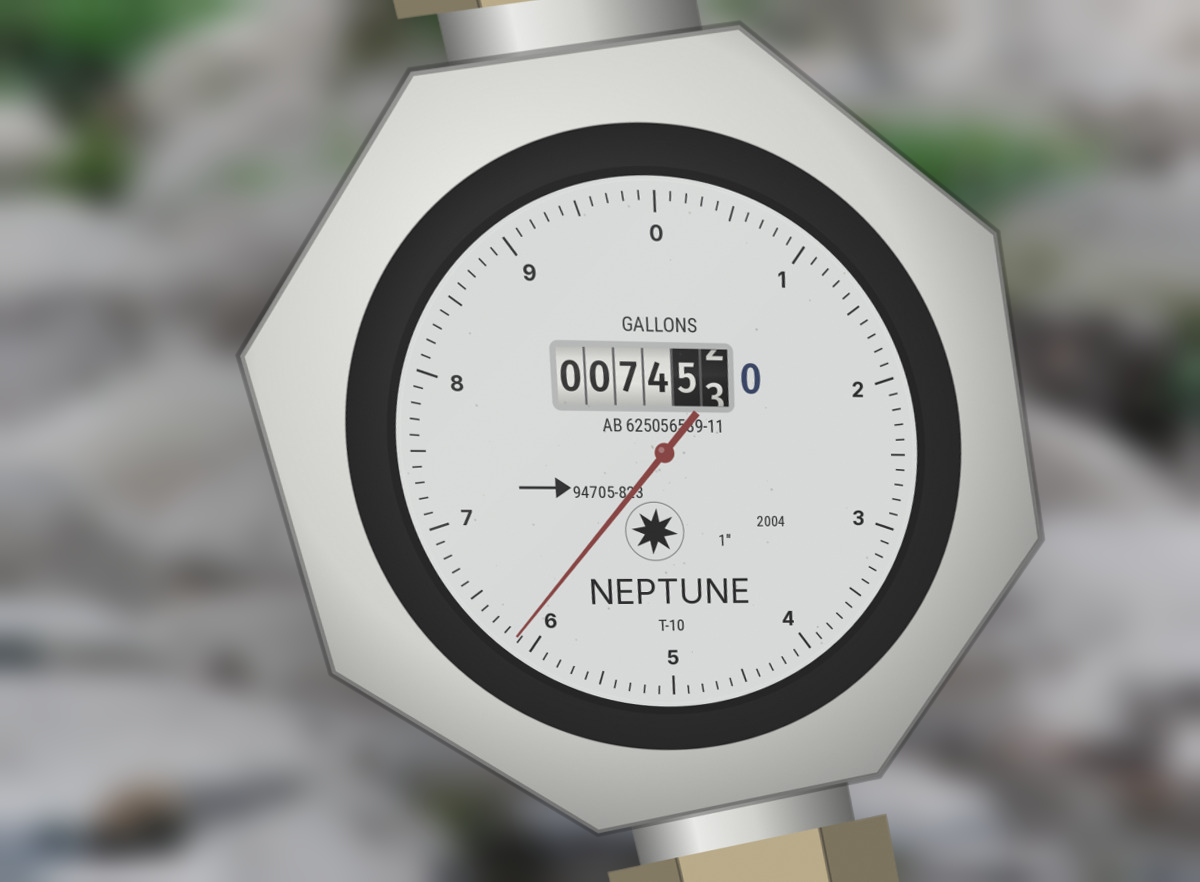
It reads 74526.1 gal
